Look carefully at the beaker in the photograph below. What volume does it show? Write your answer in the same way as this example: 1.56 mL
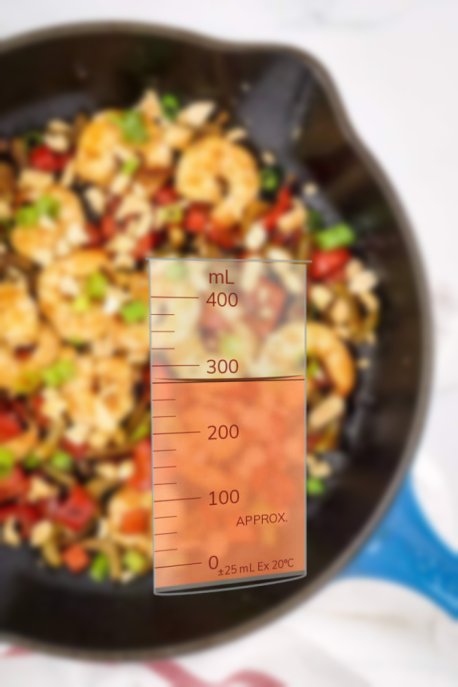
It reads 275 mL
